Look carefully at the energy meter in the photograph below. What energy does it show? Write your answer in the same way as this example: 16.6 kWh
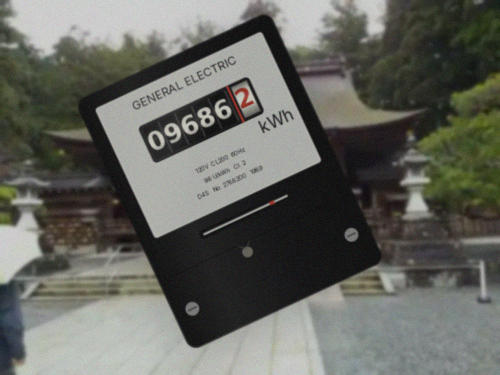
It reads 9686.2 kWh
